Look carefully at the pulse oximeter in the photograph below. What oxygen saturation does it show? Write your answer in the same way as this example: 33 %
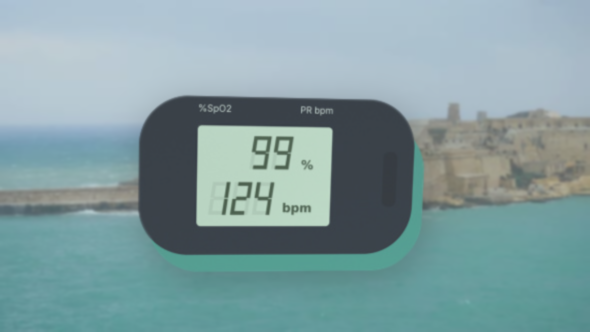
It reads 99 %
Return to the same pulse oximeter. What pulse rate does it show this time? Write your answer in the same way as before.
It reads 124 bpm
